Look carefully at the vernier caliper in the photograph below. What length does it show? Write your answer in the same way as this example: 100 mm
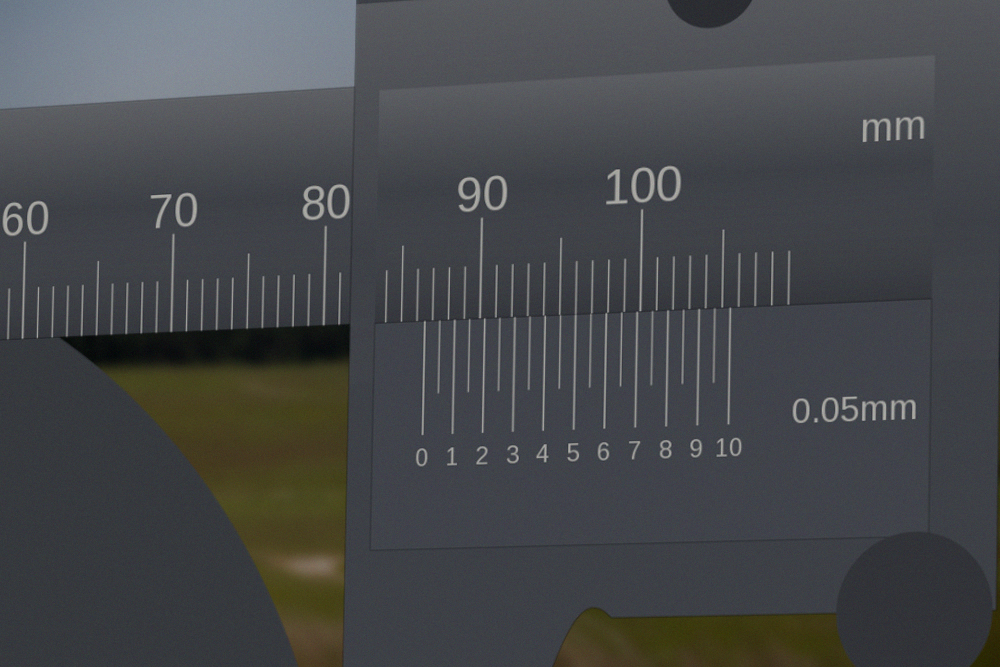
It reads 86.5 mm
